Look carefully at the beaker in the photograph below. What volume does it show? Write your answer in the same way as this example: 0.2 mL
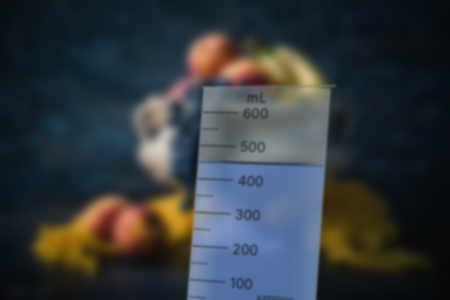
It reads 450 mL
